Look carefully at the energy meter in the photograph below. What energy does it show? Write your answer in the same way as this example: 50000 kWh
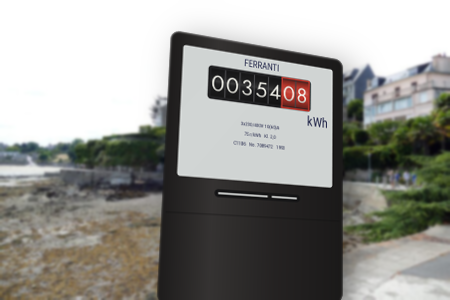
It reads 354.08 kWh
